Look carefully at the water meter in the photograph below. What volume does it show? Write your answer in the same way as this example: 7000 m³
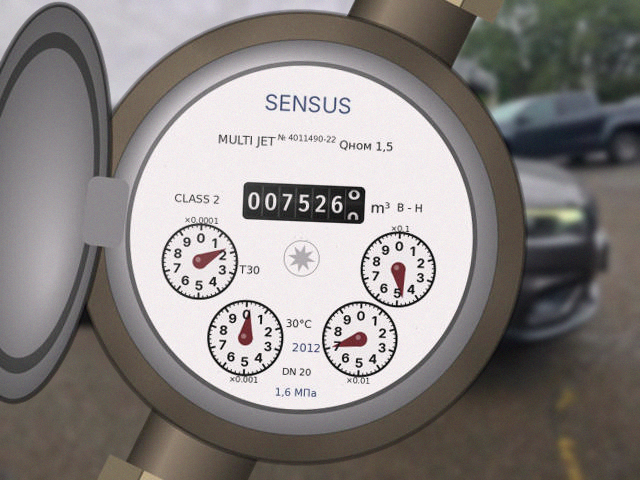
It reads 75268.4701 m³
